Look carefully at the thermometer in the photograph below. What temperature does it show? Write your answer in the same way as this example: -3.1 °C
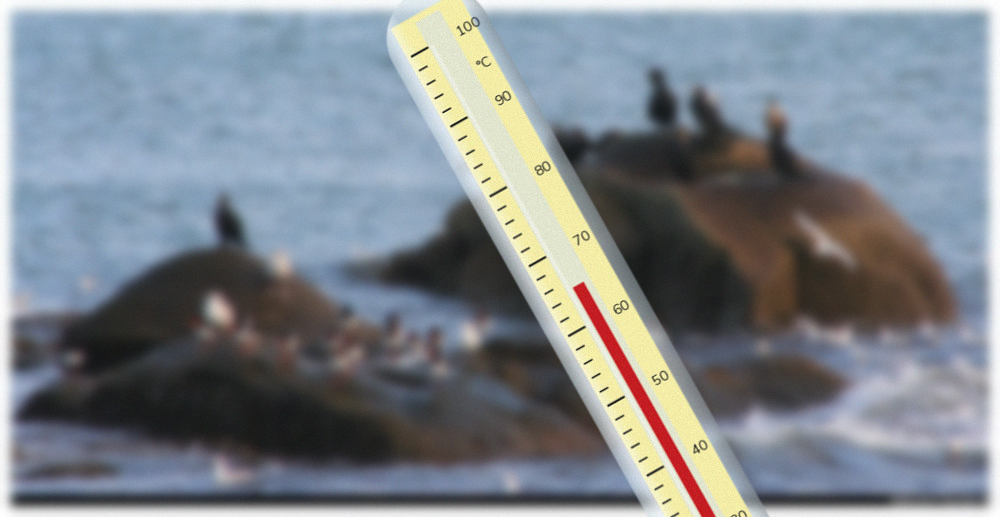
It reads 65 °C
